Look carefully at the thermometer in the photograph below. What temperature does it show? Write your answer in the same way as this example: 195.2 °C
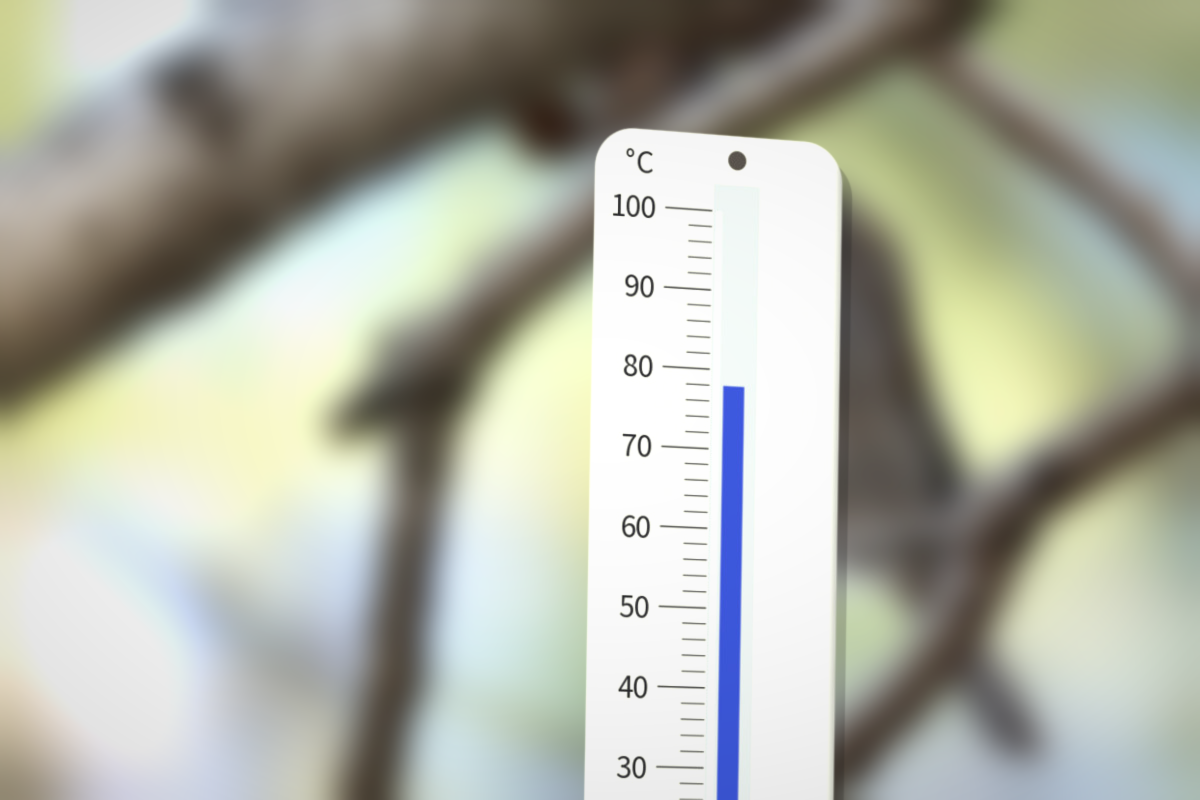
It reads 78 °C
